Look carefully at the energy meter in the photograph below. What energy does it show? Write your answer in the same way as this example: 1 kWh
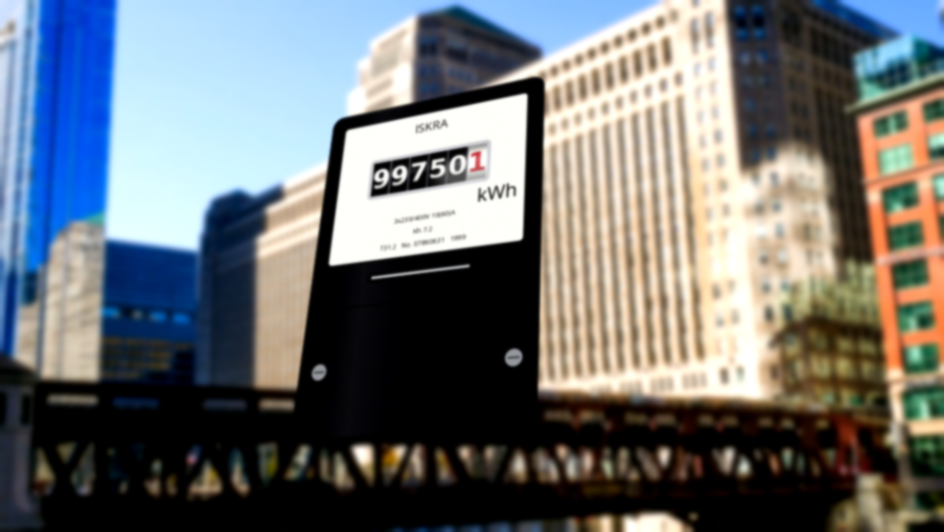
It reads 99750.1 kWh
